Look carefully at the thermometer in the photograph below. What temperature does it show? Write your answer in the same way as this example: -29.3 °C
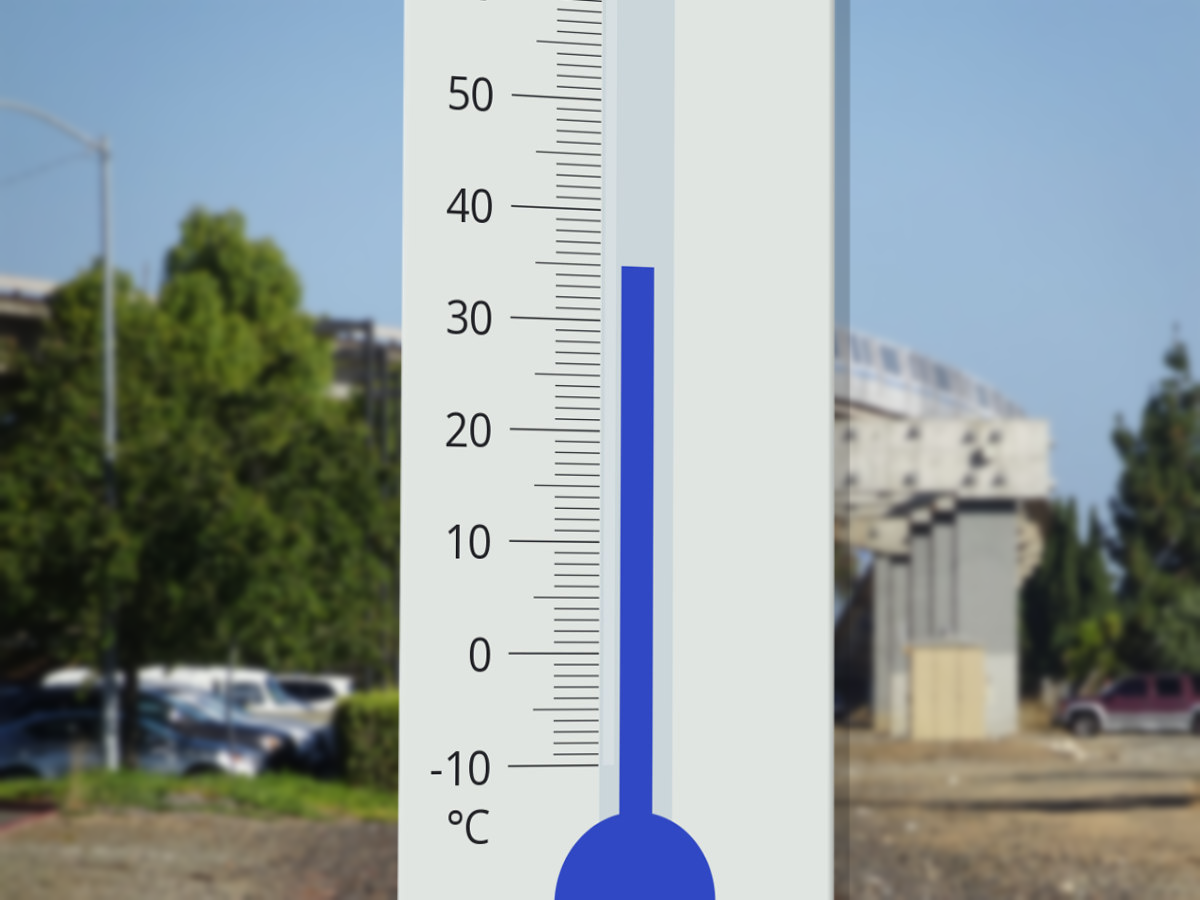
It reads 35 °C
